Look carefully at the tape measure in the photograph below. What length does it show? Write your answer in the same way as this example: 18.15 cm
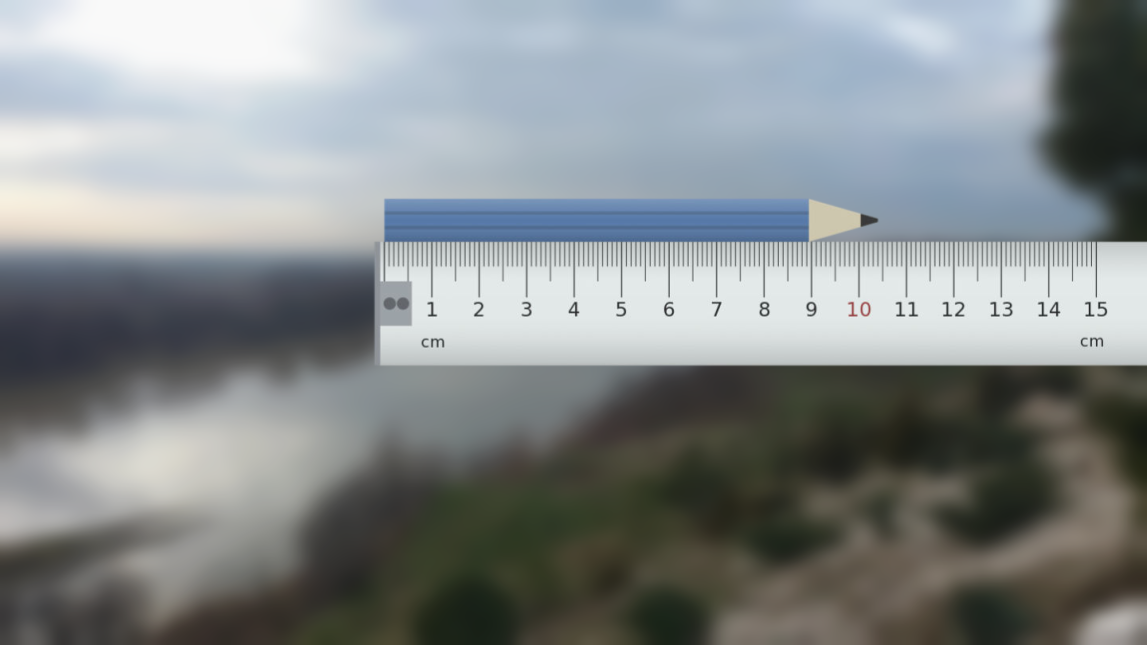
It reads 10.4 cm
